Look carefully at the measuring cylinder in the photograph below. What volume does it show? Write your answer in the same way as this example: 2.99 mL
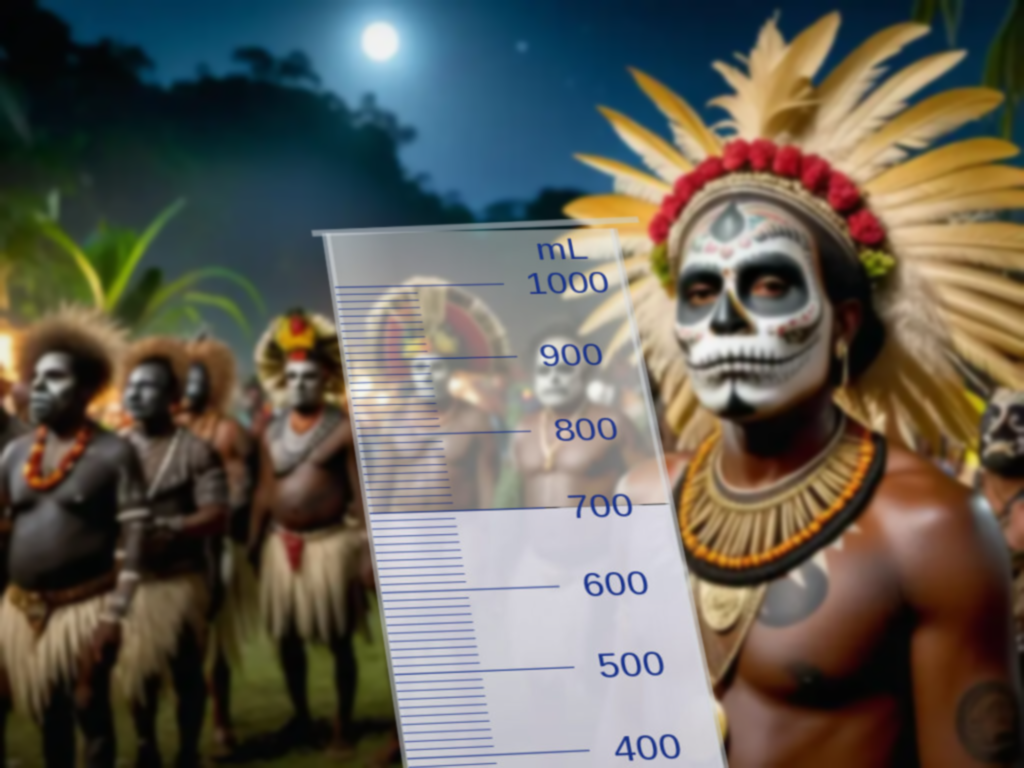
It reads 700 mL
